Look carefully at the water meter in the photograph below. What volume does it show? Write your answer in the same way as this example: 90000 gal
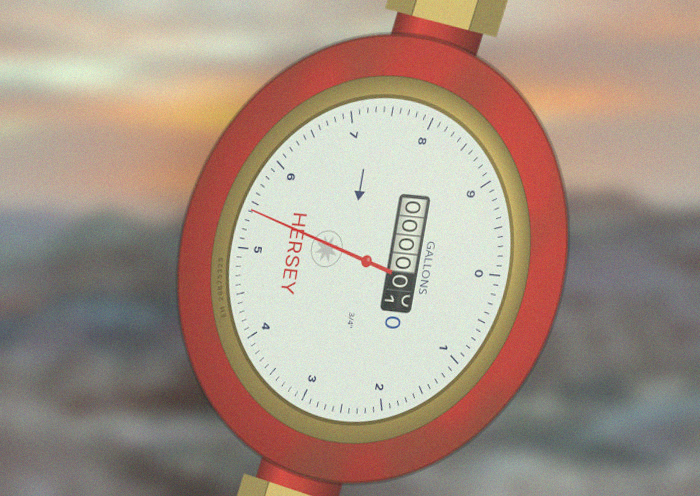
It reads 5.4 gal
